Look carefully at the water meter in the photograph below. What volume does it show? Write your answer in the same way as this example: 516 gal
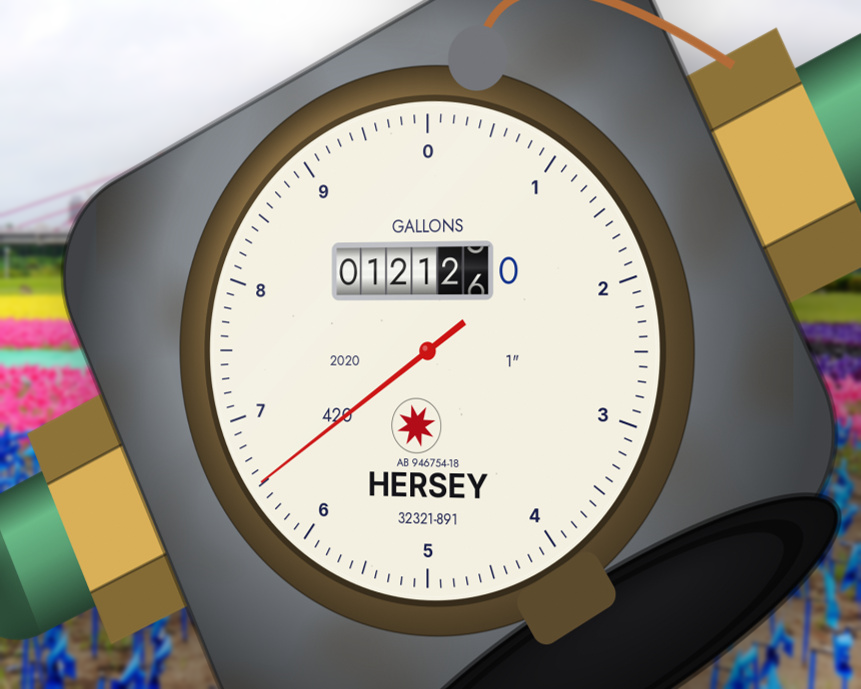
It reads 121256.5 gal
